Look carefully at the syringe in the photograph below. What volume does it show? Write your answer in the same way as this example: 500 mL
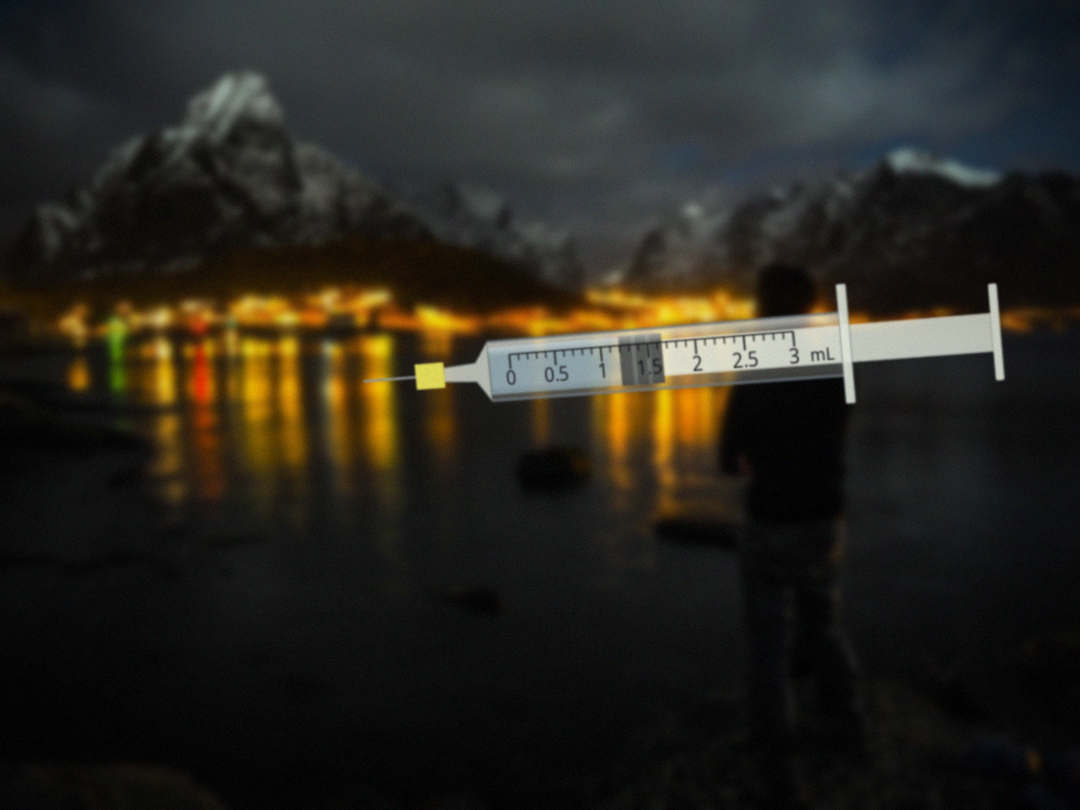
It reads 1.2 mL
